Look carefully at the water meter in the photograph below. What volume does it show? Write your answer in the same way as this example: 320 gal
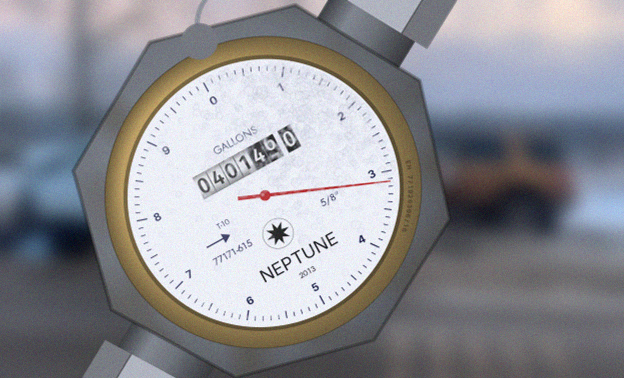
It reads 401463.1 gal
